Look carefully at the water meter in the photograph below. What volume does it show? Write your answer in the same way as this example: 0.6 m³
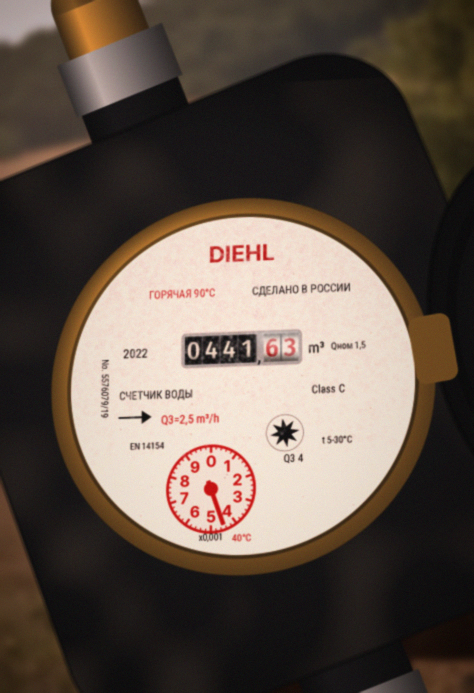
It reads 441.634 m³
